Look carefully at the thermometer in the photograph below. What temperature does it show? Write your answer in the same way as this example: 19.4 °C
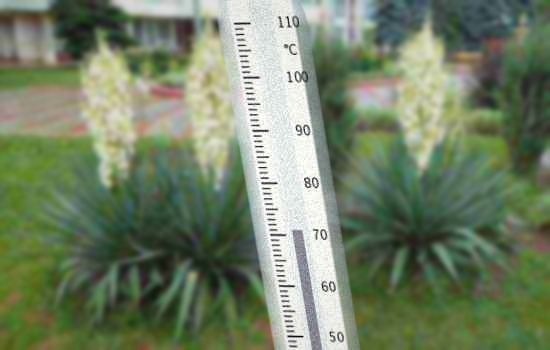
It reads 71 °C
